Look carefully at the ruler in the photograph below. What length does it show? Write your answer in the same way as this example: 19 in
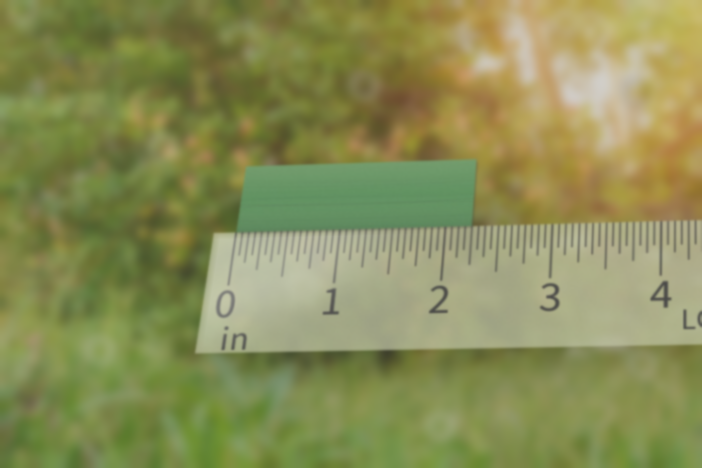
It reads 2.25 in
